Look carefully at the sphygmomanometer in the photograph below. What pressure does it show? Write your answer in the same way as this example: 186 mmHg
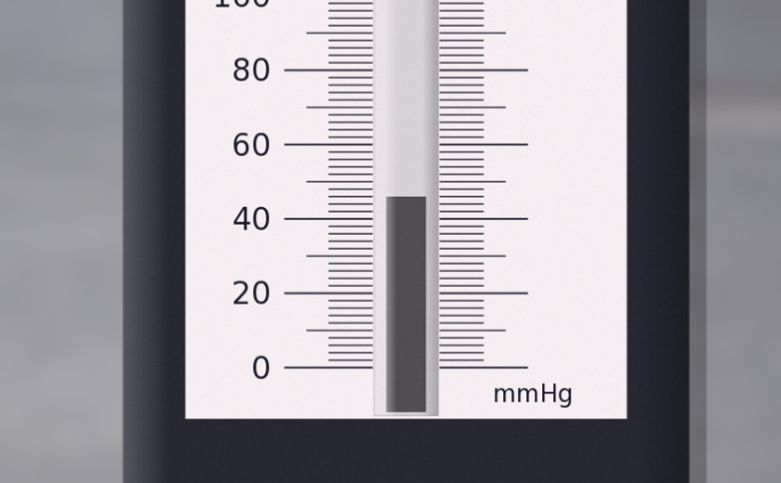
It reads 46 mmHg
